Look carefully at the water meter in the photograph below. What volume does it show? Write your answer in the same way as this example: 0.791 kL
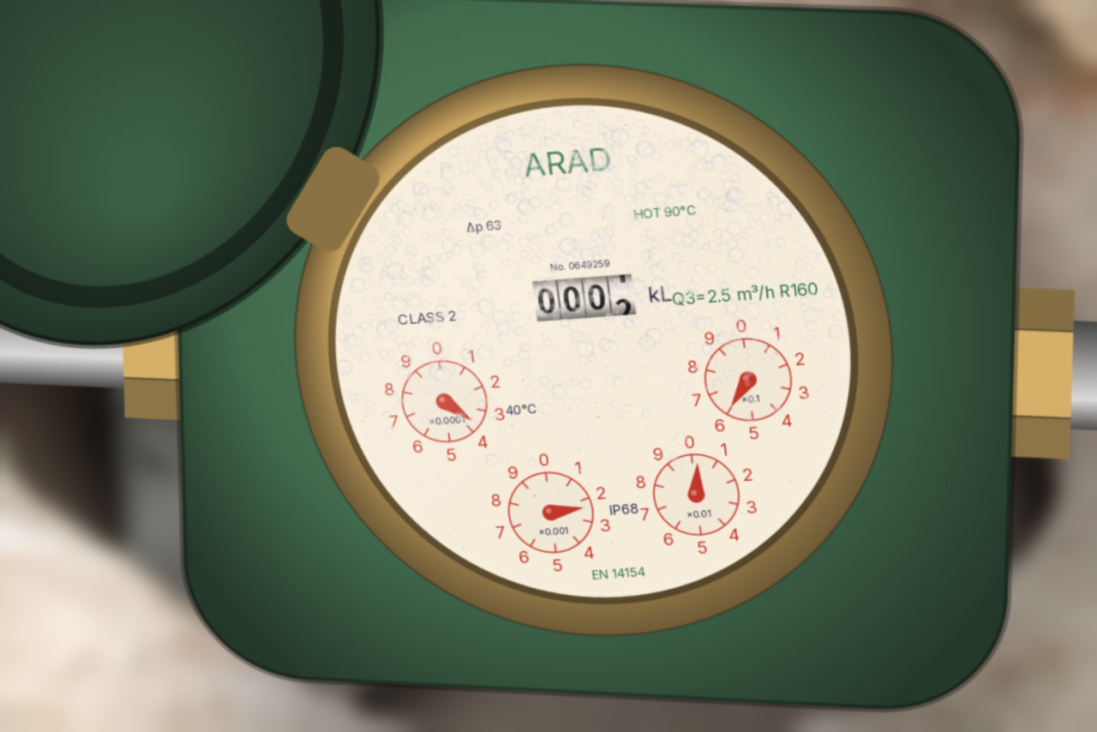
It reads 1.6023 kL
